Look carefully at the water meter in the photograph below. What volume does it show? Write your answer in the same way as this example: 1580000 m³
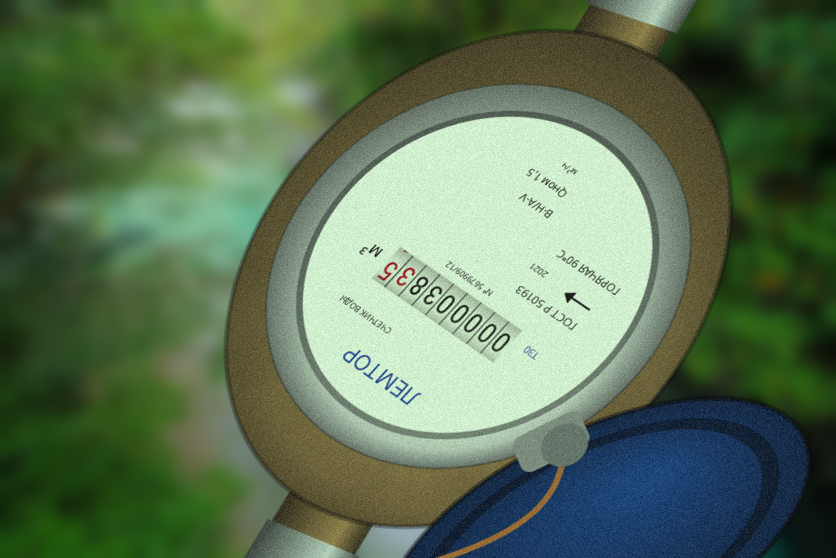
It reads 38.35 m³
